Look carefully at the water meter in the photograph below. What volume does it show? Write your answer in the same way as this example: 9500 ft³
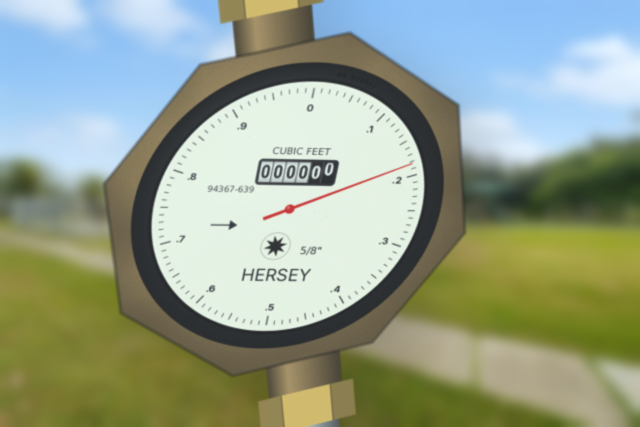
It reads 0.18 ft³
